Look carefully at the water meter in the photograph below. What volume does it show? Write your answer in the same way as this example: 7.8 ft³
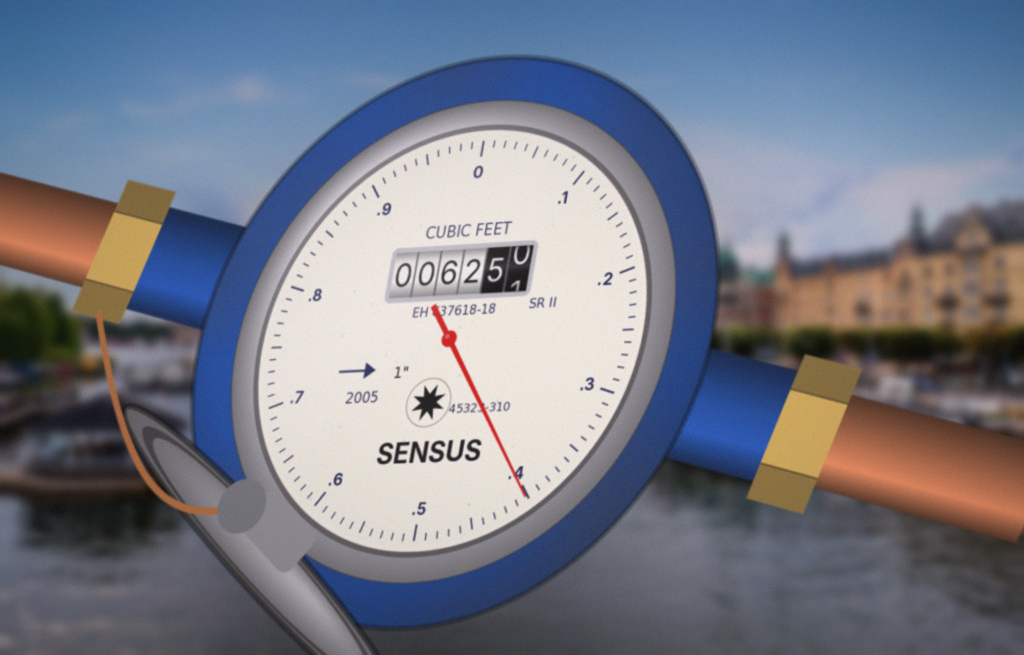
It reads 6250.40 ft³
